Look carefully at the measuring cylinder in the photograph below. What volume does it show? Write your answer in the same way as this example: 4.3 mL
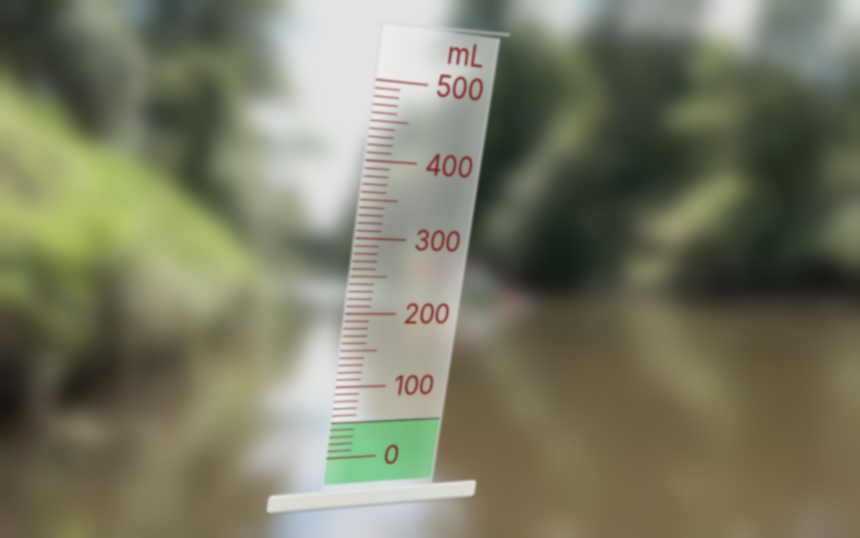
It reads 50 mL
